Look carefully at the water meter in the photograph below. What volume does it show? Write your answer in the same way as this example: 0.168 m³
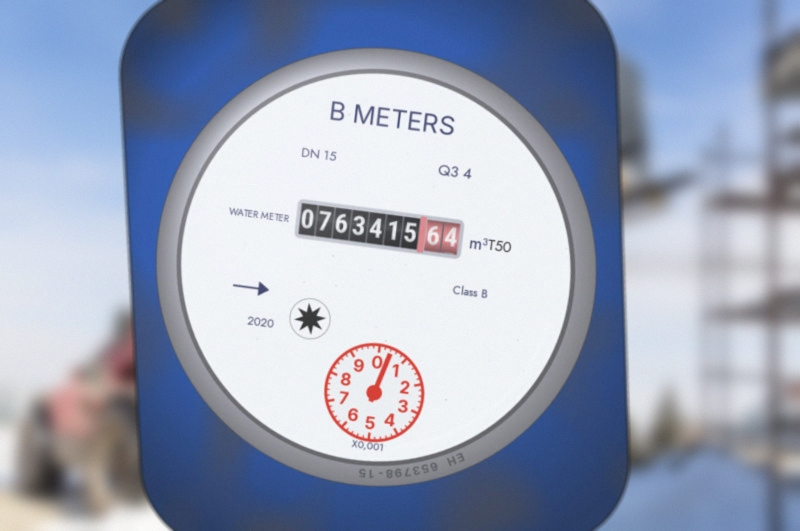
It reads 763415.640 m³
